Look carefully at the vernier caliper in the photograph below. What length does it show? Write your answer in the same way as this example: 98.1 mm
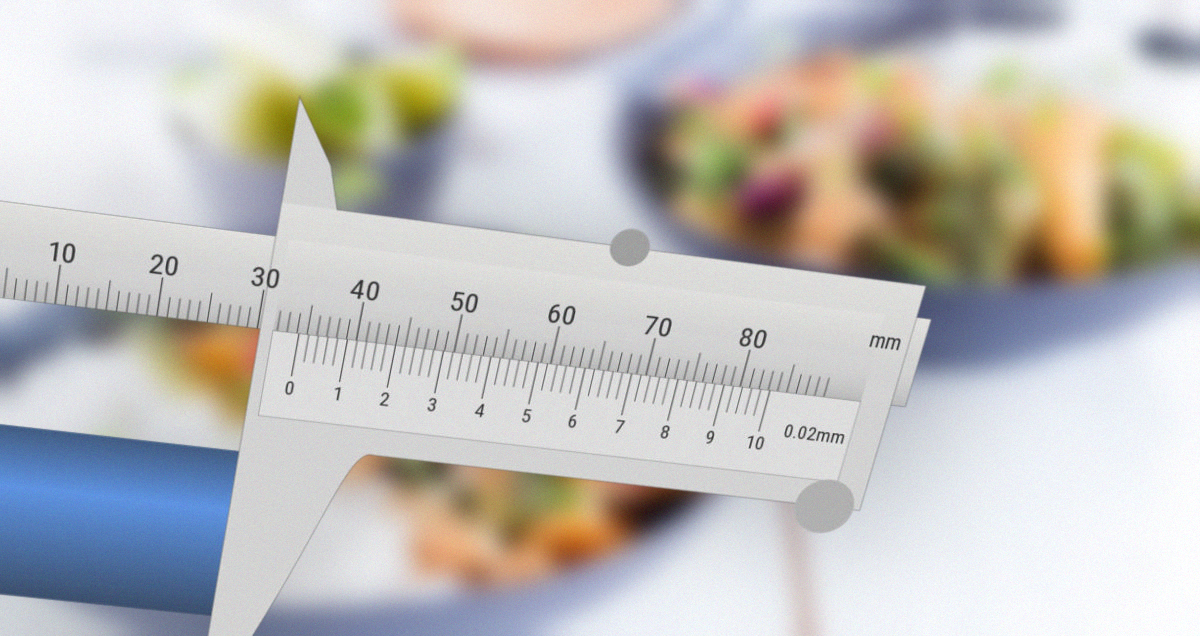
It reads 34.2 mm
